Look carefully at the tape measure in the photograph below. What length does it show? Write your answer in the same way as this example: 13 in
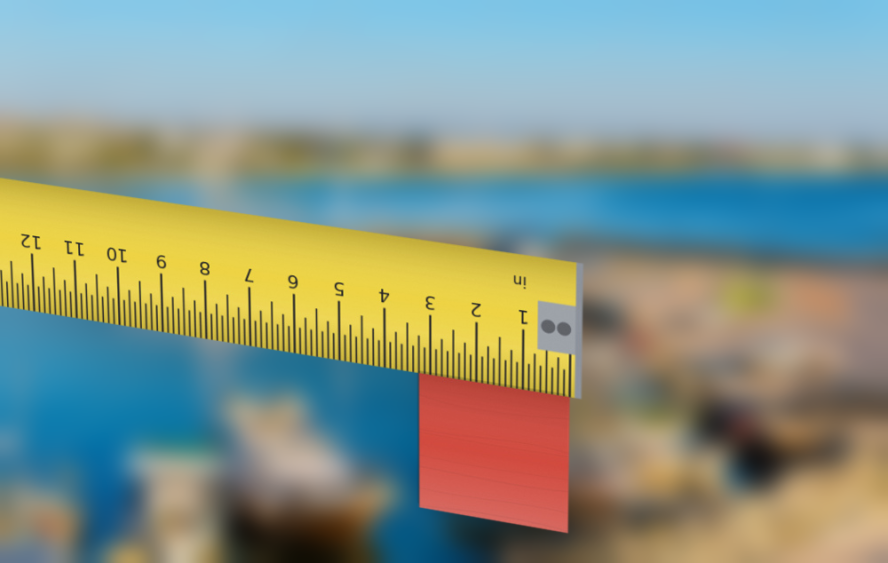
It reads 3.25 in
